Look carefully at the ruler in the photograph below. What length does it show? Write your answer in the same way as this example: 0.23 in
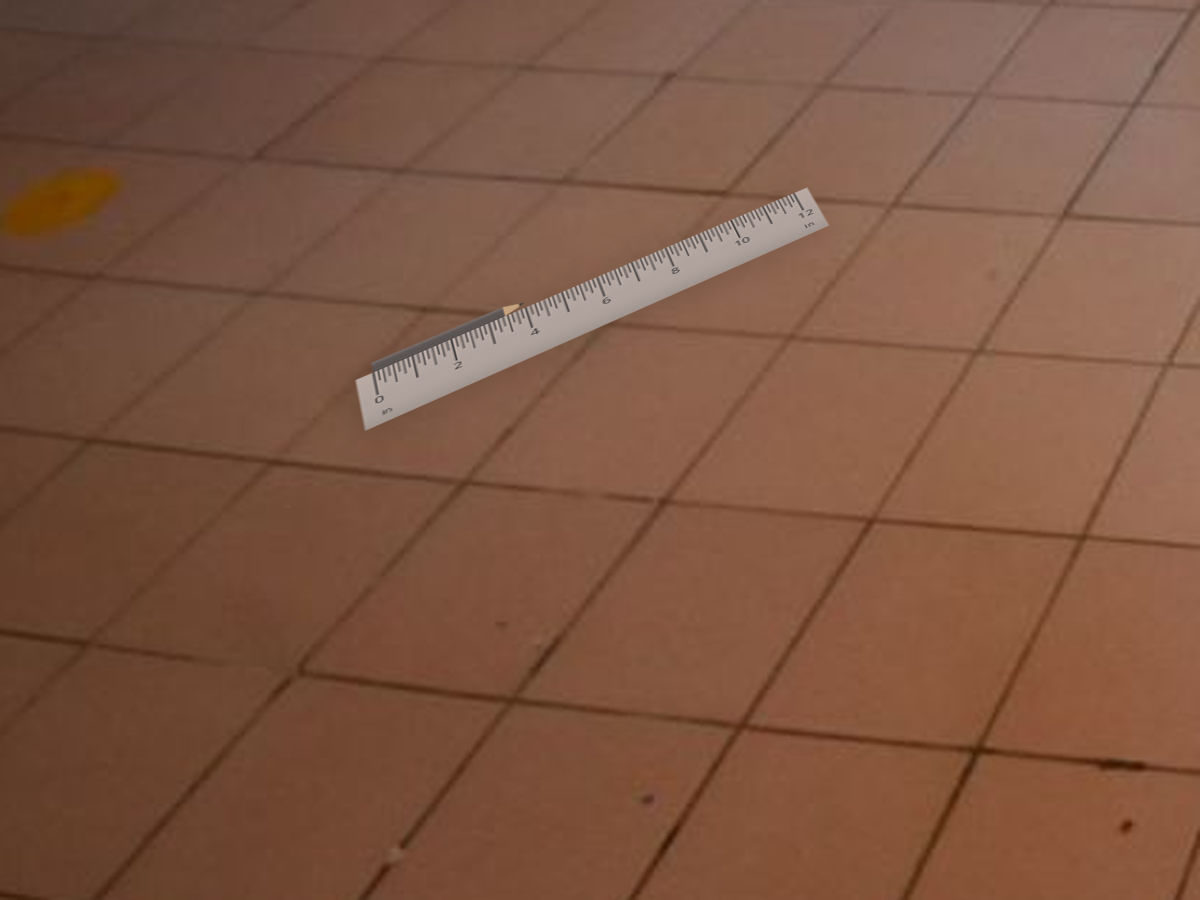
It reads 4 in
